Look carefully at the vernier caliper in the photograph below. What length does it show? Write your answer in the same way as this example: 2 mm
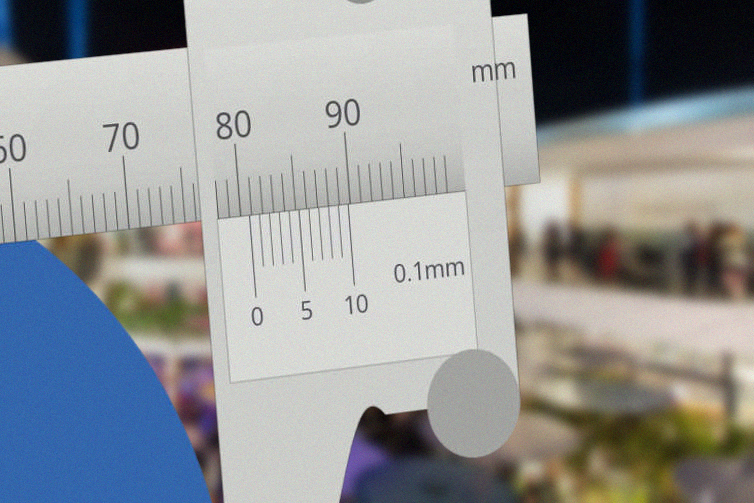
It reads 80.8 mm
